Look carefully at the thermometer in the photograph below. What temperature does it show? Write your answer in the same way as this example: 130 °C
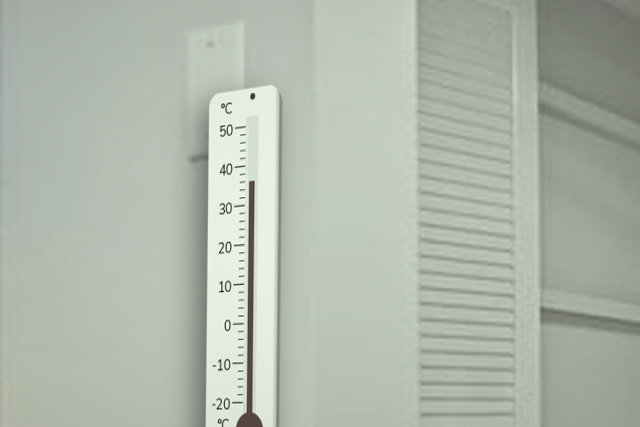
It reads 36 °C
